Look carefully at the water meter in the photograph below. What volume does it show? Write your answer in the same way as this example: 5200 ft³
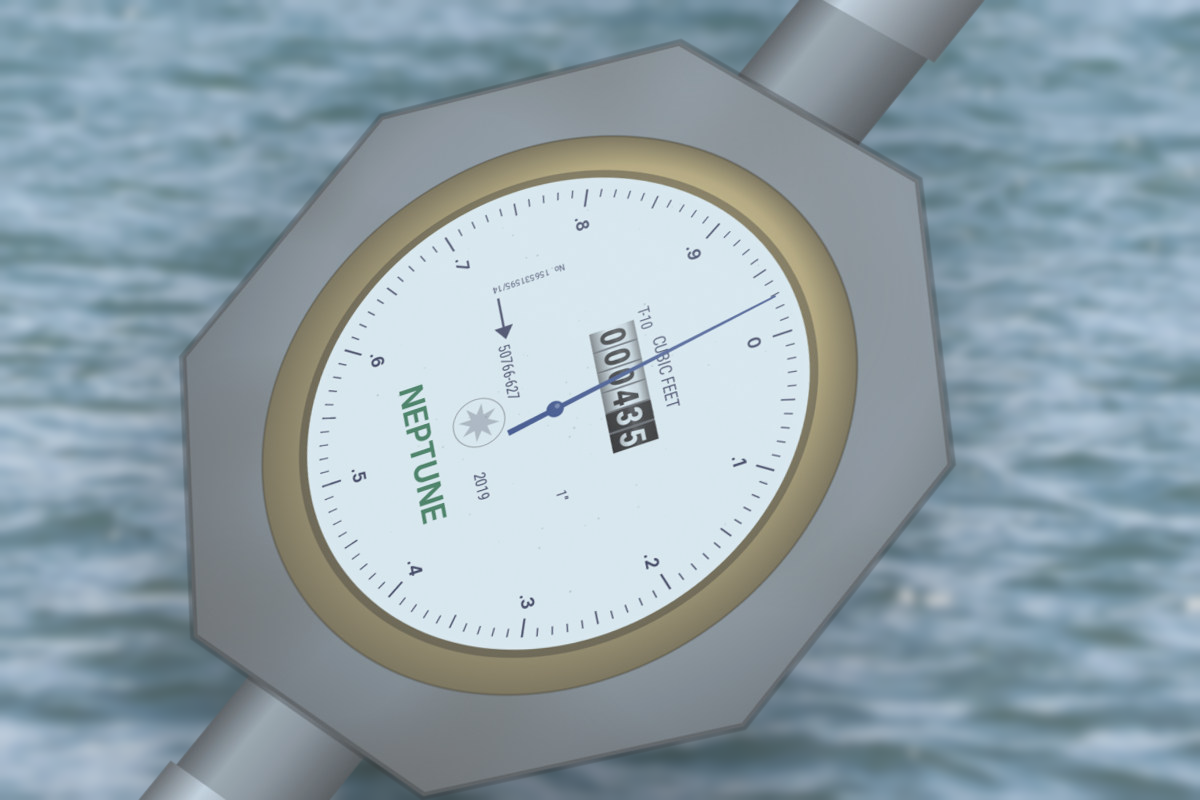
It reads 434.97 ft³
